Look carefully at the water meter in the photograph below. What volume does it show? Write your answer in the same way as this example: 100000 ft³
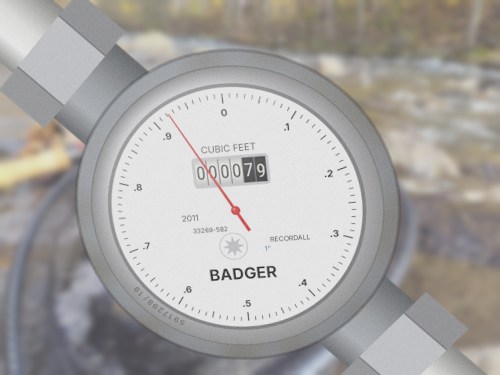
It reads 78.92 ft³
